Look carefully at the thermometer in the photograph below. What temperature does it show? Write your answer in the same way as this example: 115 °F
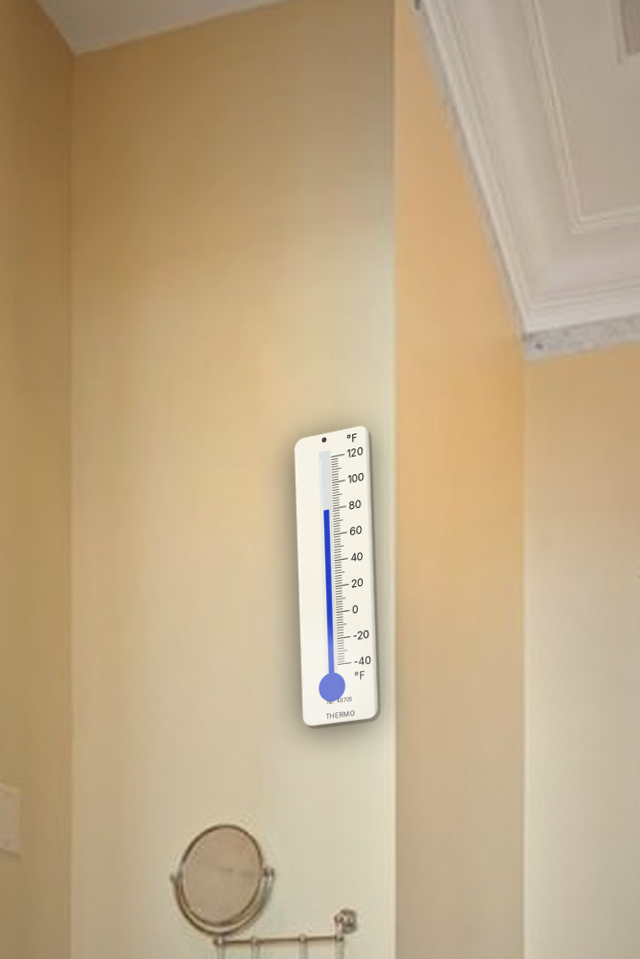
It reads 80 °F
